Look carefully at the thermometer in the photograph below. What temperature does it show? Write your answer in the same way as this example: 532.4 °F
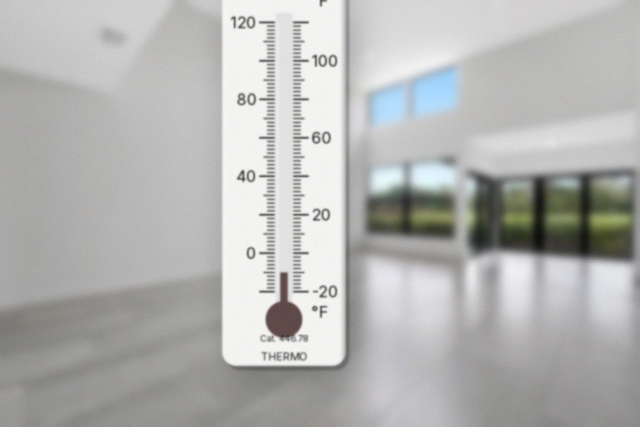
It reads -10 °F
